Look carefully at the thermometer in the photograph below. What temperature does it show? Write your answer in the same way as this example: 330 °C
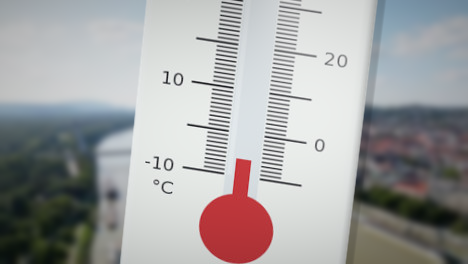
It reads -6 °C
